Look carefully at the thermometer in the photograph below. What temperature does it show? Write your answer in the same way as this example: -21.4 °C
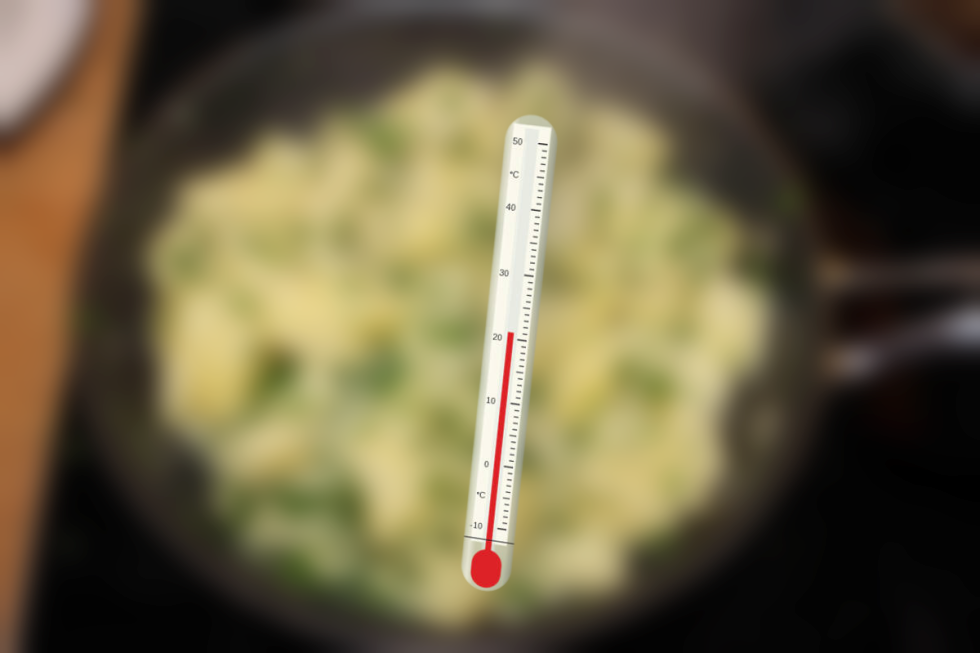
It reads 21 °C
